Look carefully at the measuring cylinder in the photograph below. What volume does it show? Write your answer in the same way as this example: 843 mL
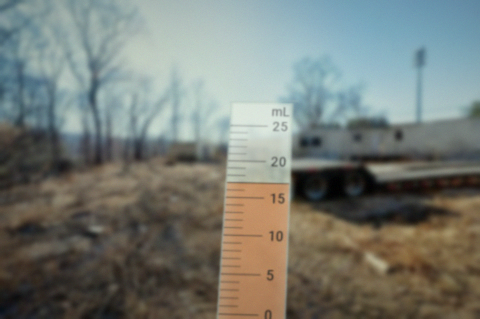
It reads 17 mL
